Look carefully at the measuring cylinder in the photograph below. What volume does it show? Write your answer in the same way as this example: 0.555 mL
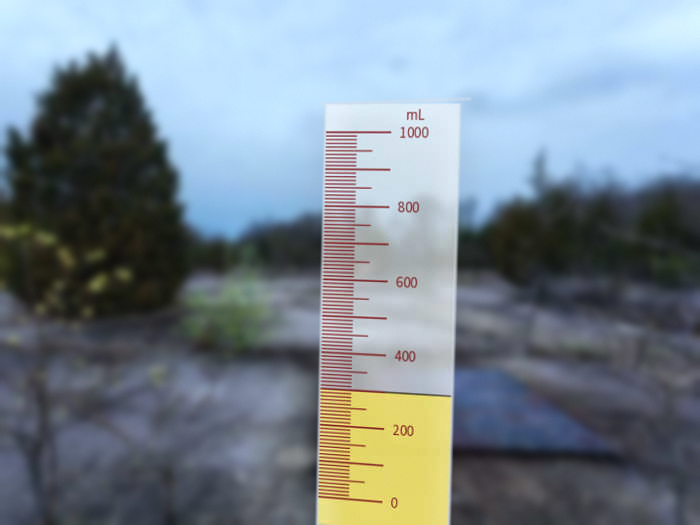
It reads 300 mL
